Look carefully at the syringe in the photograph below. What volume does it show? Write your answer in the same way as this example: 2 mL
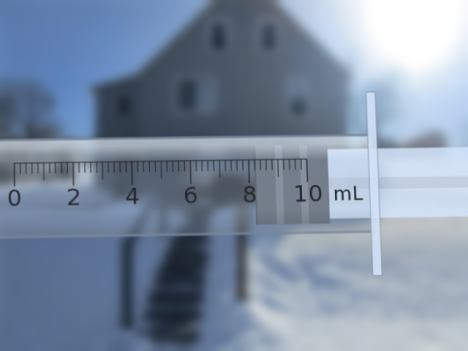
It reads 8.2 mL
